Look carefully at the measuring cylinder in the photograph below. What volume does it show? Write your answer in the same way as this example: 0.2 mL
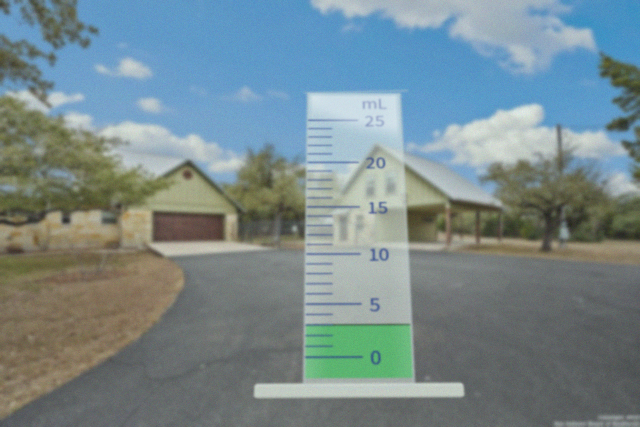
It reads 3 mL
